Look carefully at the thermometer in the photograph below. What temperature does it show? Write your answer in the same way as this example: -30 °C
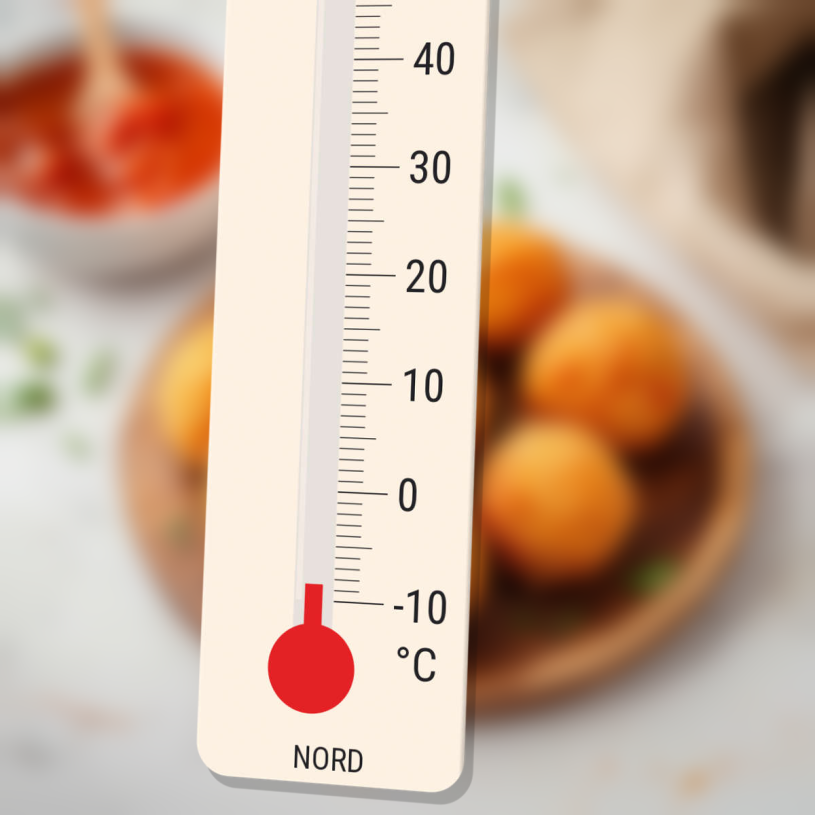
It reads -8.5 °C
